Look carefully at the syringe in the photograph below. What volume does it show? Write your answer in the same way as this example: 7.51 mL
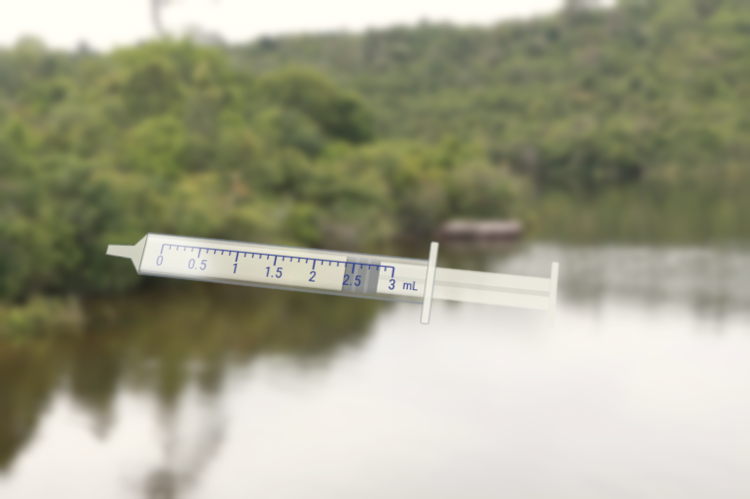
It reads 2.4 mL
